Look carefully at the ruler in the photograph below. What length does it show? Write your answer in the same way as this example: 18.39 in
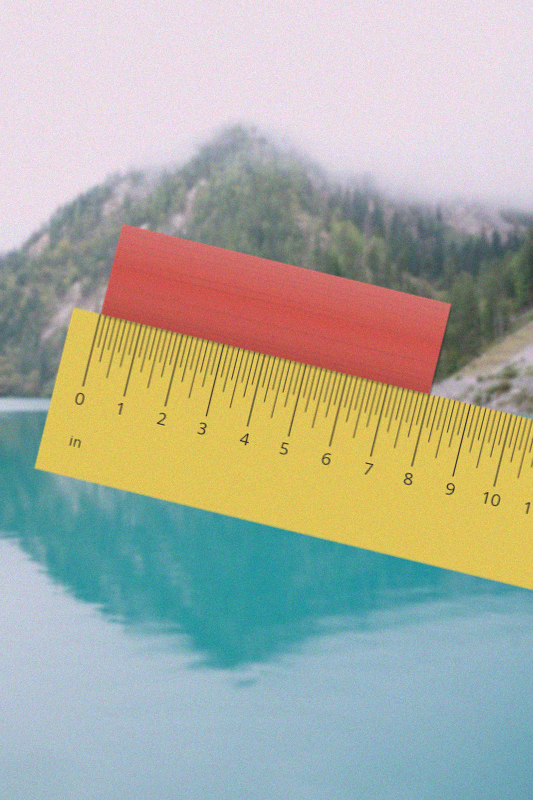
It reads 8 in
